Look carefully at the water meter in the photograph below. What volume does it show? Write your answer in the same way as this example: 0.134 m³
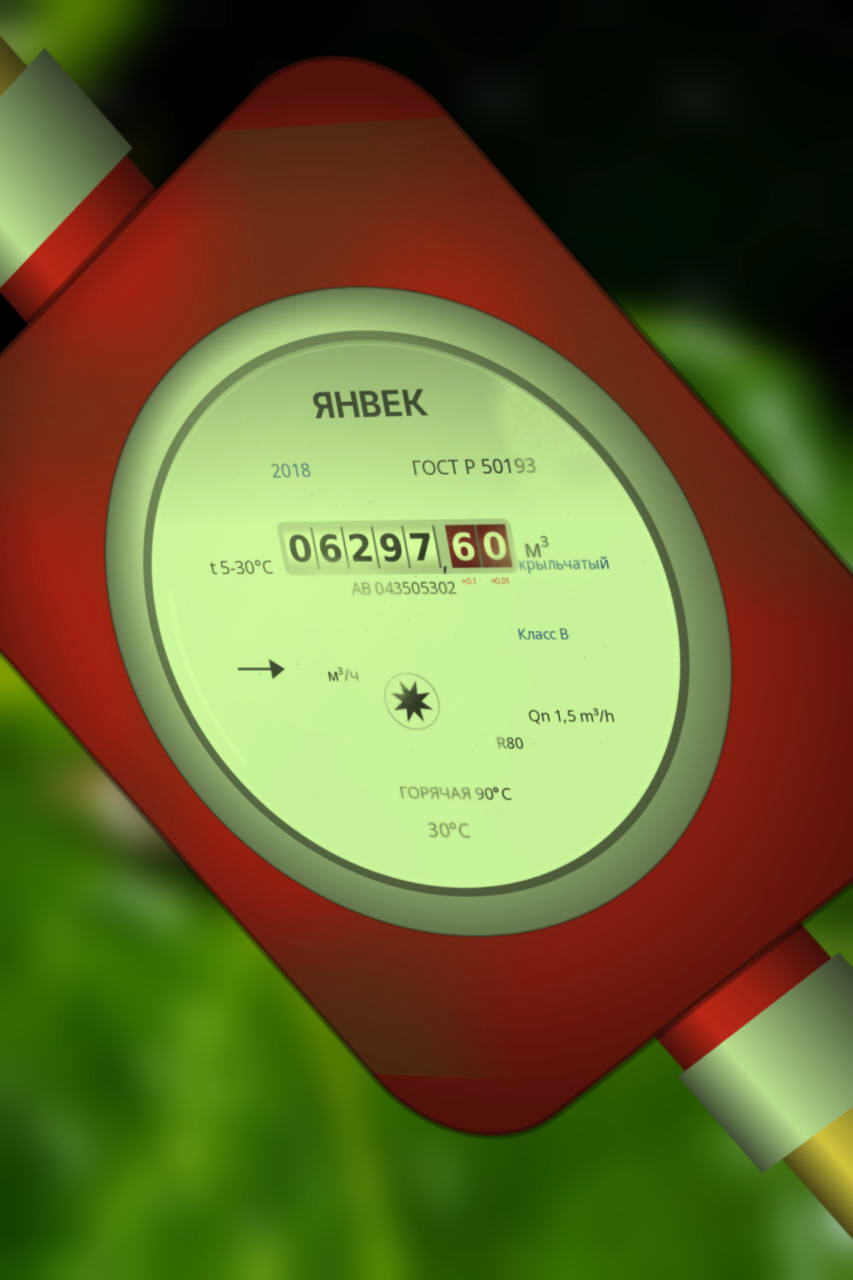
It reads 6297.60 m³
